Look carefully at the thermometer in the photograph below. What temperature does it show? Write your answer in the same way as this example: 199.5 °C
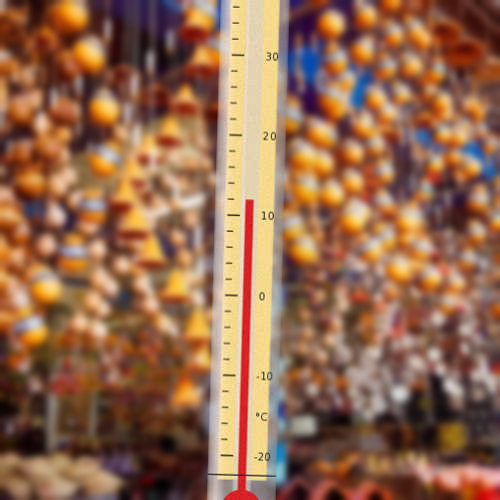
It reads 12 °C
